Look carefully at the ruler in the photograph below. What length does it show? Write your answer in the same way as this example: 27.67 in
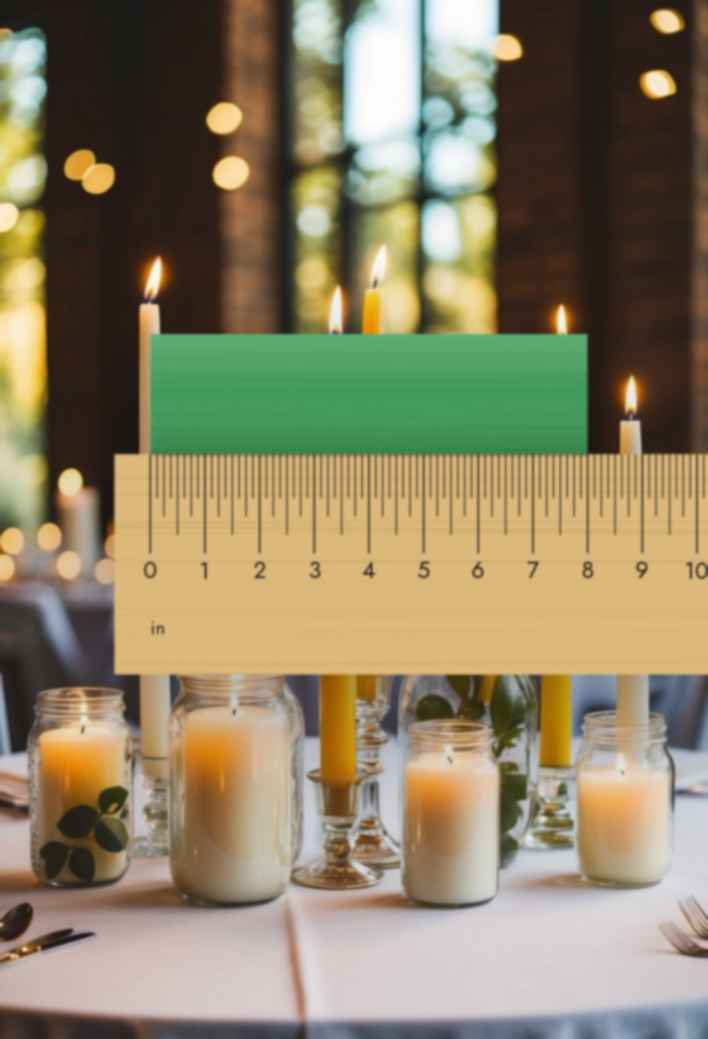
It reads 8 in
